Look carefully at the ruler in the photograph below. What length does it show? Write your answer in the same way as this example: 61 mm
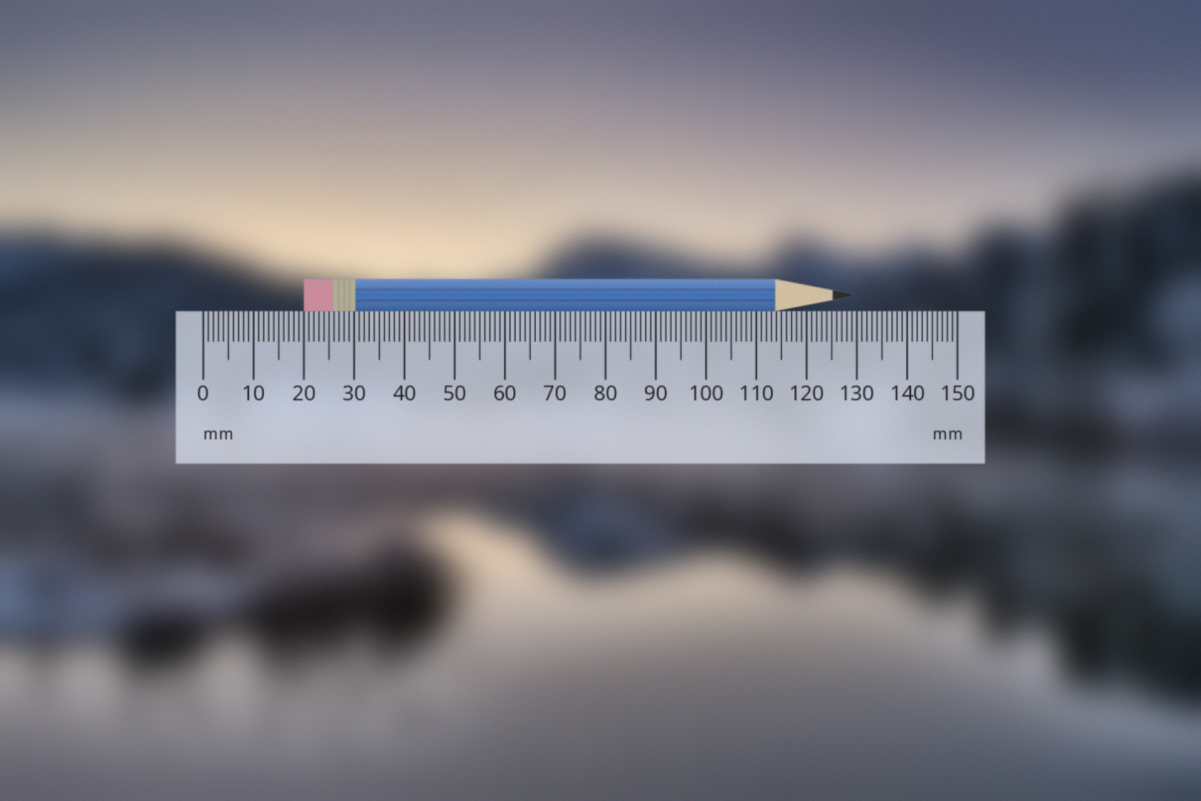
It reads 109 mm
